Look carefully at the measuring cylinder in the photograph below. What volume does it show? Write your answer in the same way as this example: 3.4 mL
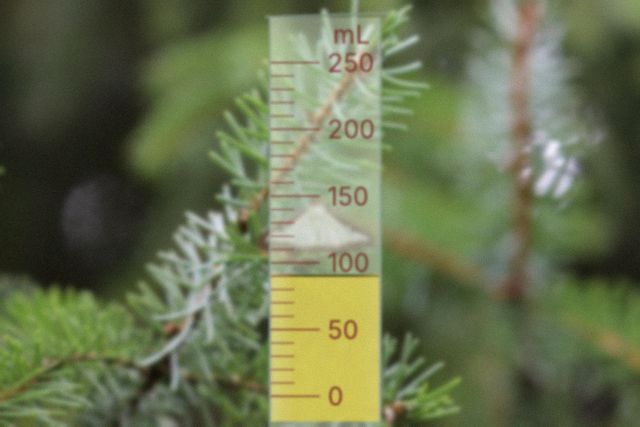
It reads 90 mL
